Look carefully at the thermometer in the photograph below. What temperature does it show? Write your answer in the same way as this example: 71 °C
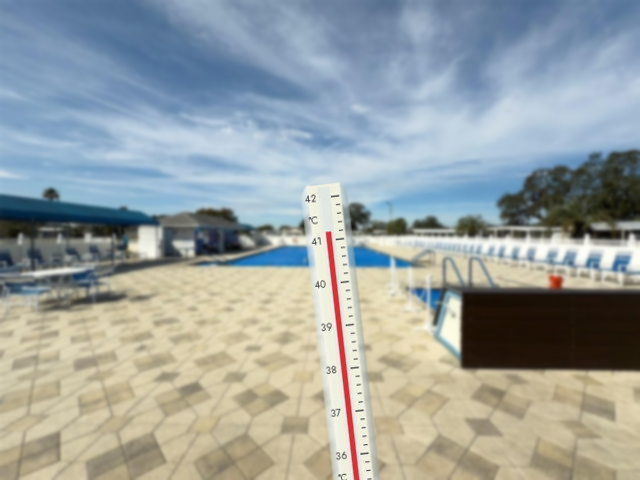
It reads 41.2 °C
